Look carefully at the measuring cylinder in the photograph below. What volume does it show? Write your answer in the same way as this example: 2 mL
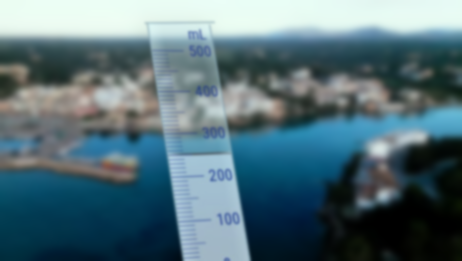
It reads 250 mL
